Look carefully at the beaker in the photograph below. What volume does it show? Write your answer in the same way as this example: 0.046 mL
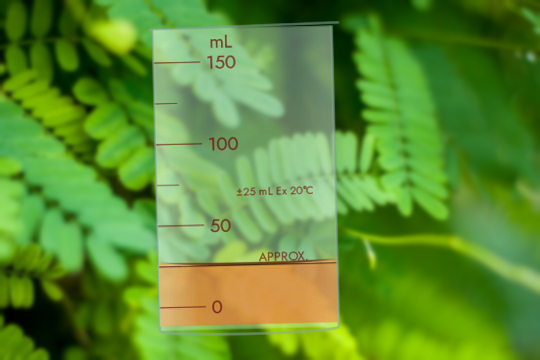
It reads 25 mL
